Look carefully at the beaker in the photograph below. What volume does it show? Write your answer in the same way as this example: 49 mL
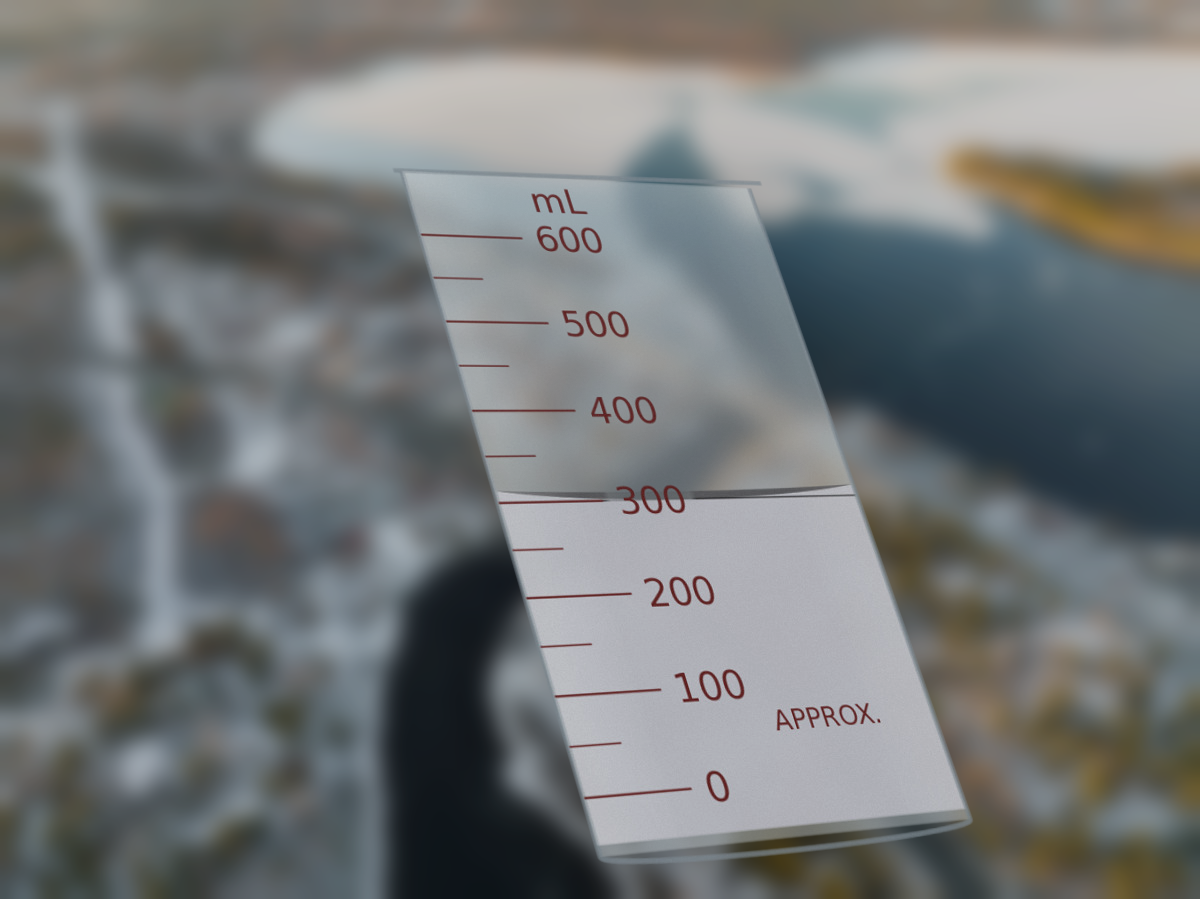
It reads 300 mL
